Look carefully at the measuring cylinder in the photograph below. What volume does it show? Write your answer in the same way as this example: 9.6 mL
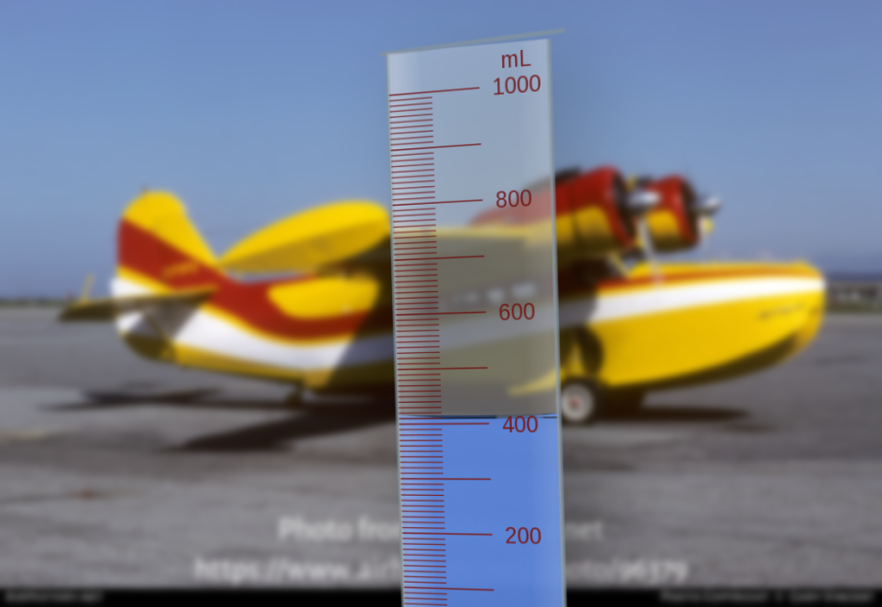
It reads 410 mL
